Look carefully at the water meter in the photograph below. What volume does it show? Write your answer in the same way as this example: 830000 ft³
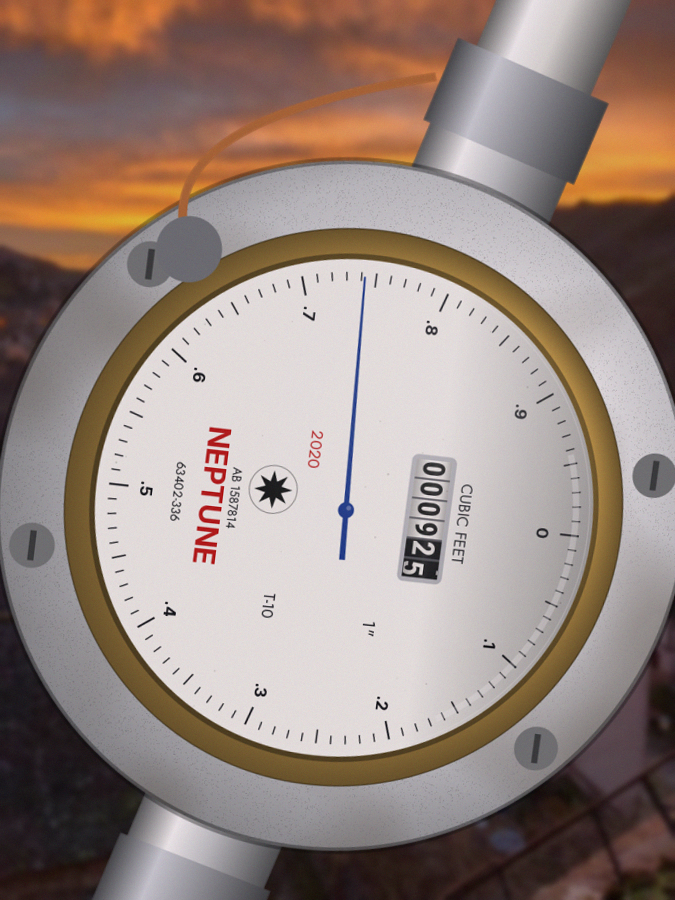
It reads 924.74 ft³
